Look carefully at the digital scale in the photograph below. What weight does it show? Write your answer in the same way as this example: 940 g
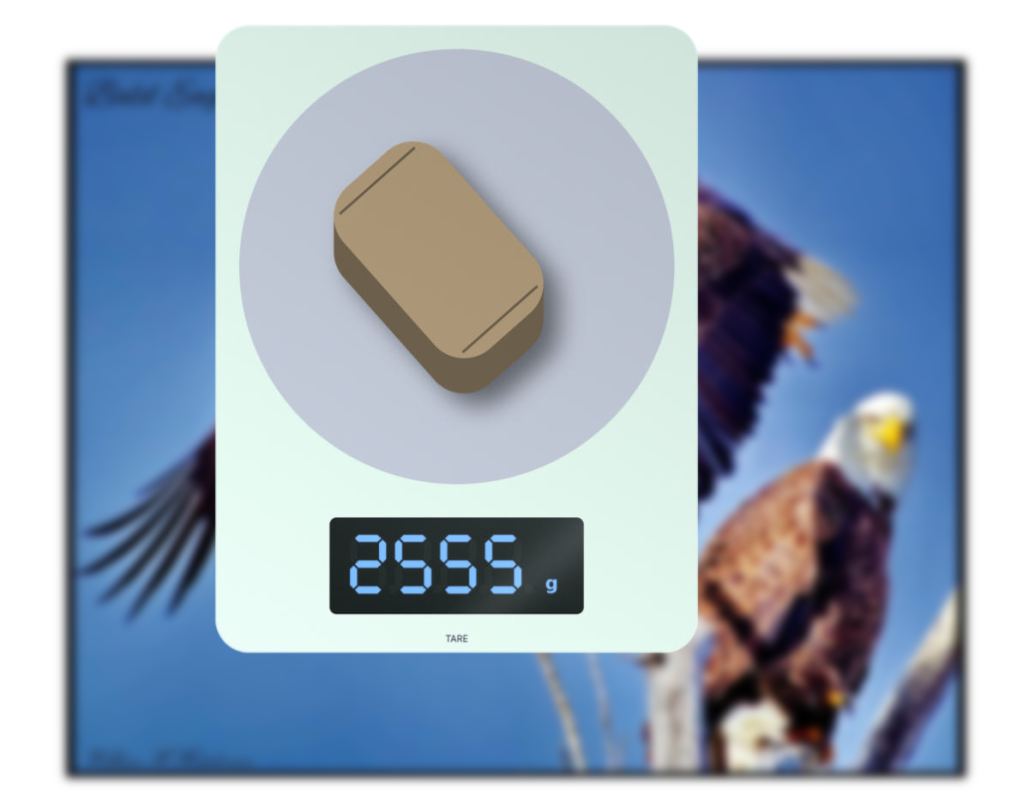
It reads 2555 g
